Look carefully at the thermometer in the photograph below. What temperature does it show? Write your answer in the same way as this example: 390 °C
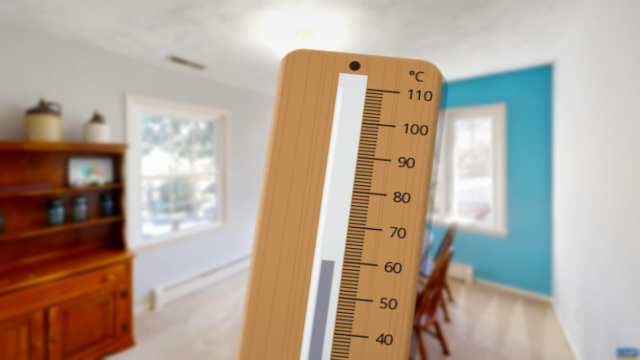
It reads 60 °C
